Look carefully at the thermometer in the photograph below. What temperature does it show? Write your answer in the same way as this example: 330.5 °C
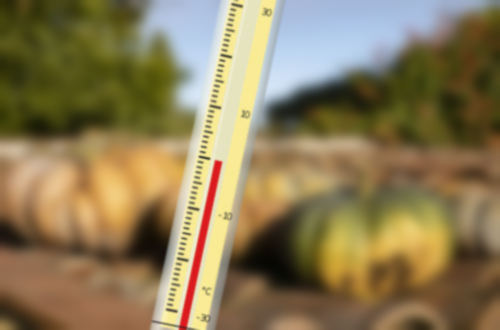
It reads 0 °C
